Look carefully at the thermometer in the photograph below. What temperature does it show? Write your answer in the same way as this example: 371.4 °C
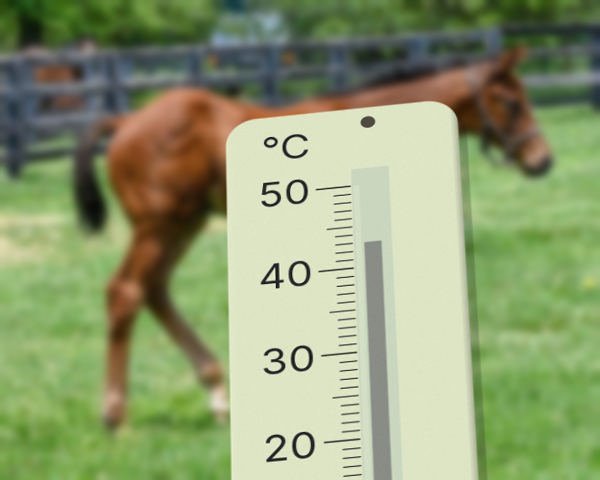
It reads 43 °C
